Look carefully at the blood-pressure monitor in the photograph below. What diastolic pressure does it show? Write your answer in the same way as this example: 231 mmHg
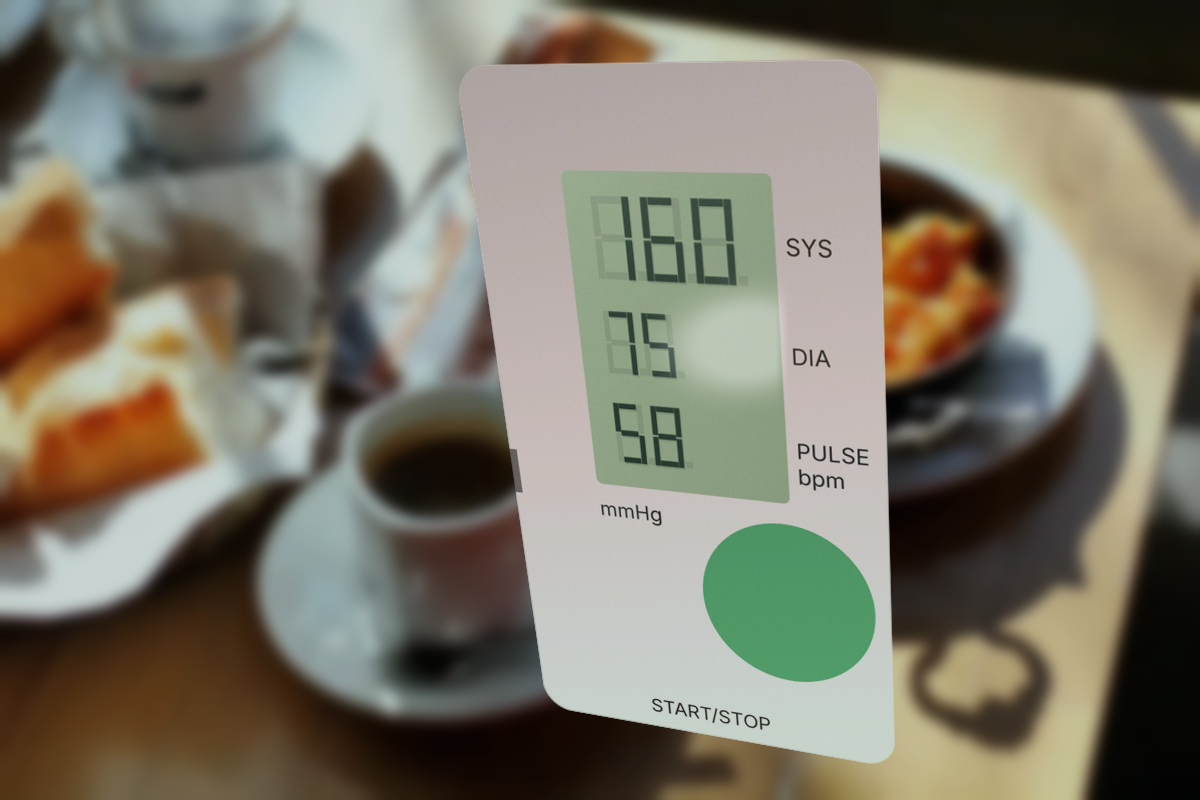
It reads 75 mmHg
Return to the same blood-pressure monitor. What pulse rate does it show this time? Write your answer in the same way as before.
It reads 58 bpm
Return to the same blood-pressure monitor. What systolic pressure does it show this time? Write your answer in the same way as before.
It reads 160 mmHg
